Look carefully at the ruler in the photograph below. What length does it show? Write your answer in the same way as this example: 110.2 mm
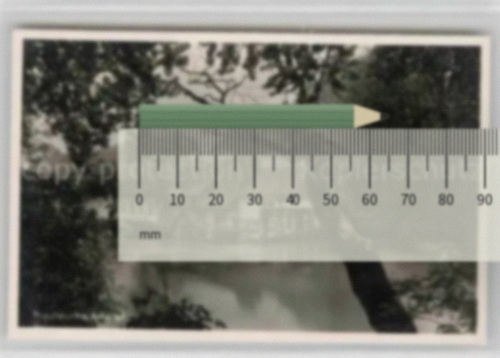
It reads 65 mm
